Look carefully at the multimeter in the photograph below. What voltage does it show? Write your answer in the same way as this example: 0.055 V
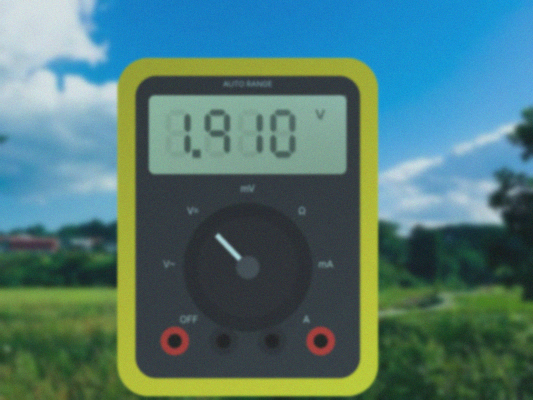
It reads 1.910 V
